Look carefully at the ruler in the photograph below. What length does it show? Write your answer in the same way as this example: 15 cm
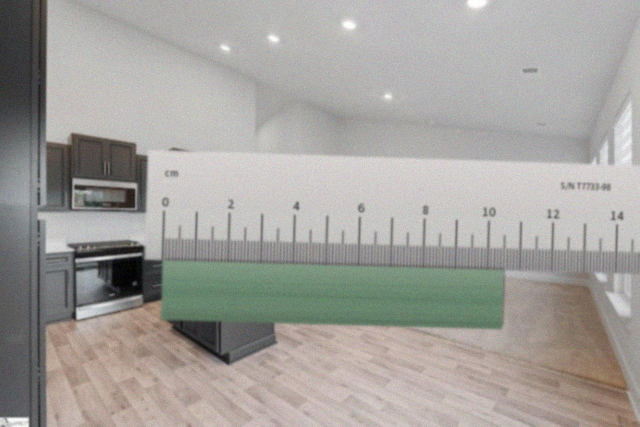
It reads 10.5 cm
